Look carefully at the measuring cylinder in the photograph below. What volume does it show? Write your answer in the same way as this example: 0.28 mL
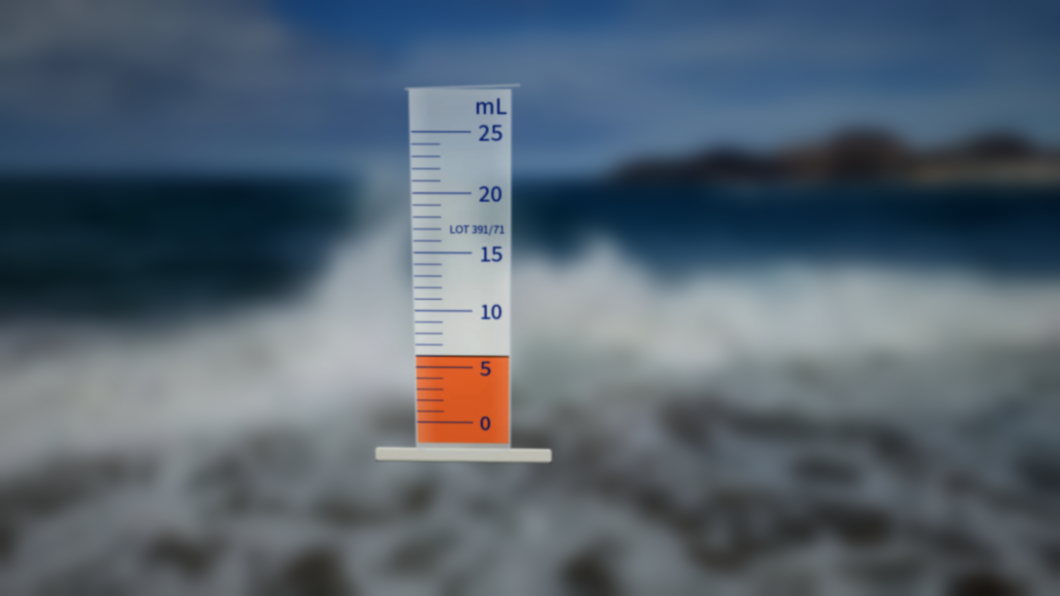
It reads 6 mL
